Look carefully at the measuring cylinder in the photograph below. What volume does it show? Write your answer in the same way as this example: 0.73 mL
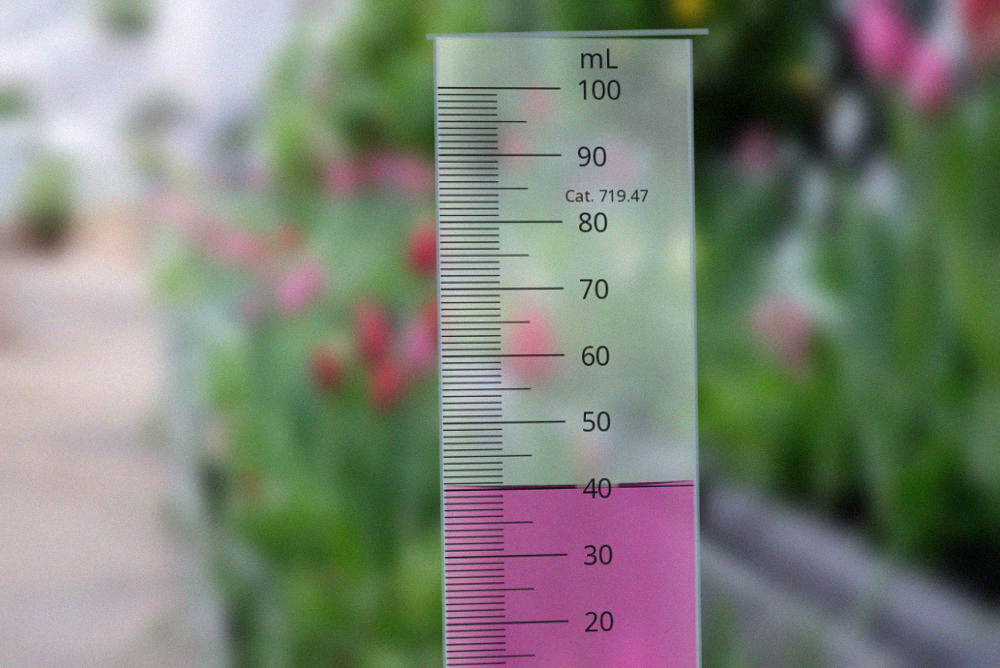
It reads 40 mL
